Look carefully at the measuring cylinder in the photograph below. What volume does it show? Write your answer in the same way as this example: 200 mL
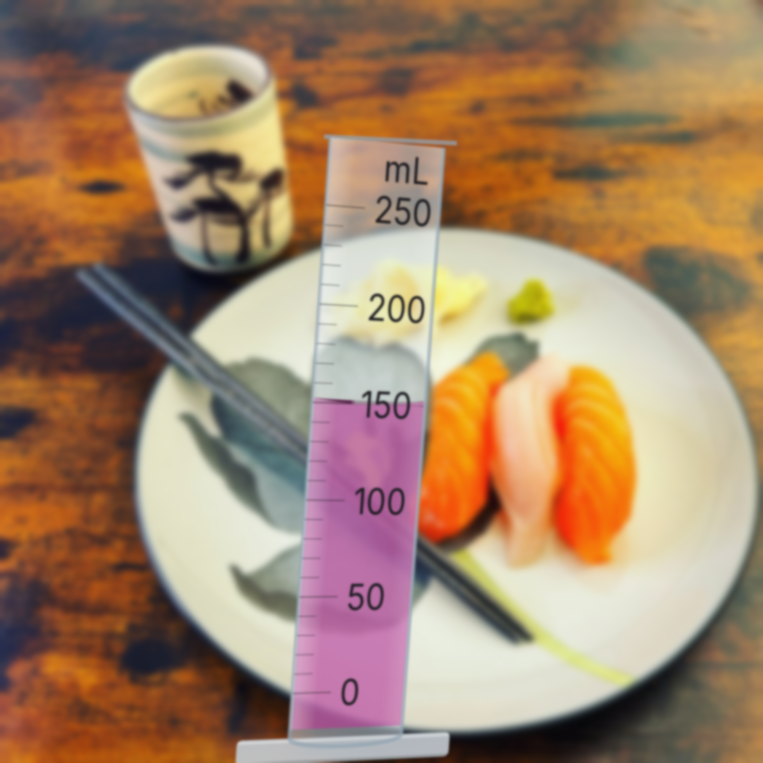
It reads 150 mL
